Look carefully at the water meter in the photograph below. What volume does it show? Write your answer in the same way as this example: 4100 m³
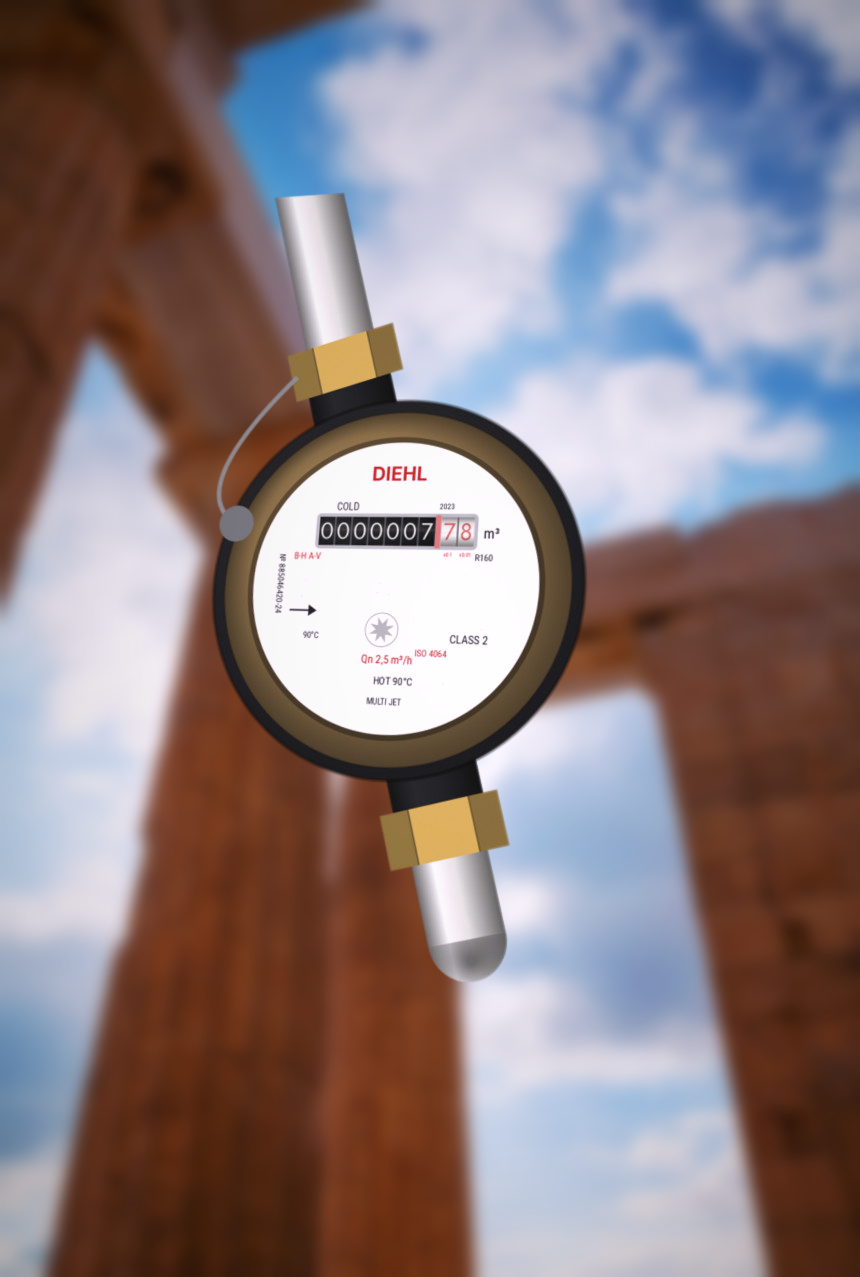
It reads 7.78 m³
